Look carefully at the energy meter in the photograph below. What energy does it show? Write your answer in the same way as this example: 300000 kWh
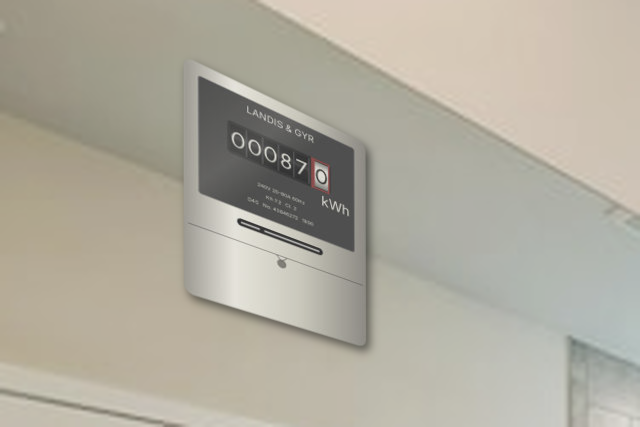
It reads 87.0 kWh
